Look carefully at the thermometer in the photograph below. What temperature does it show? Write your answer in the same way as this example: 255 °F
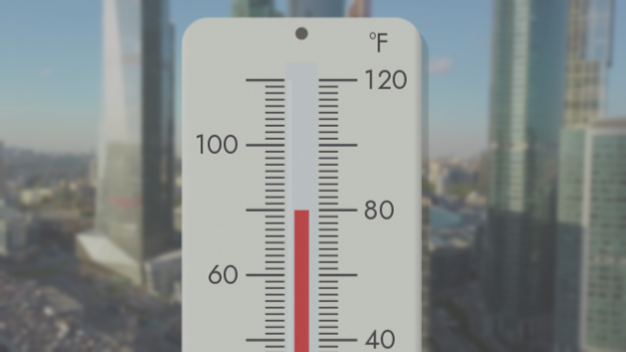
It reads 80 °F
